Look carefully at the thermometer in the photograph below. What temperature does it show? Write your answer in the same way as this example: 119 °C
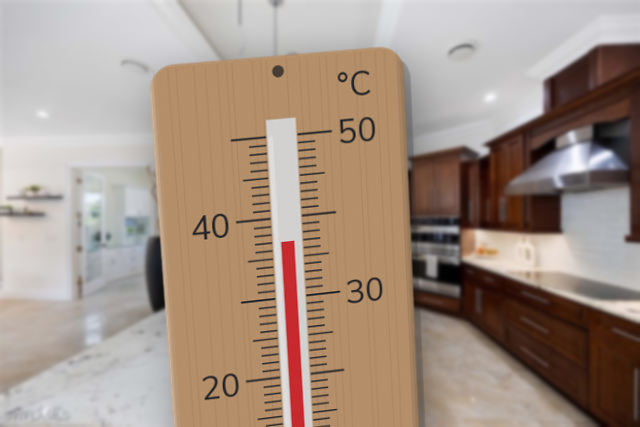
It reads 37 °C
